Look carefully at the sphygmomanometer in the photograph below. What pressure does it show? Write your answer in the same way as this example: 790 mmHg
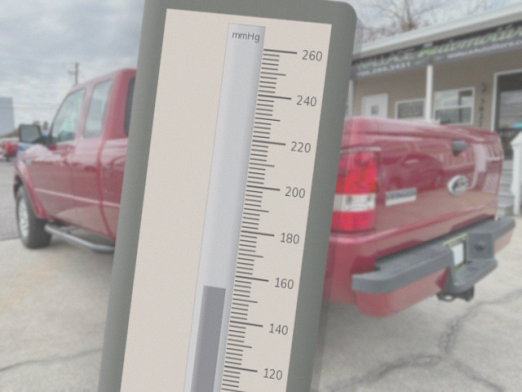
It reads 154 mmHg
